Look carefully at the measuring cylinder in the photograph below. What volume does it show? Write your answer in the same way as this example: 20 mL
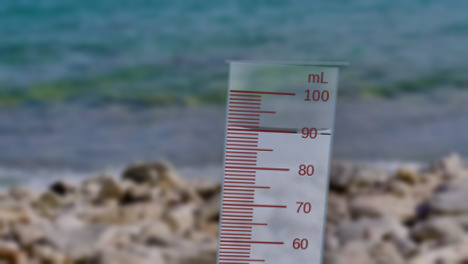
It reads 90 mL
